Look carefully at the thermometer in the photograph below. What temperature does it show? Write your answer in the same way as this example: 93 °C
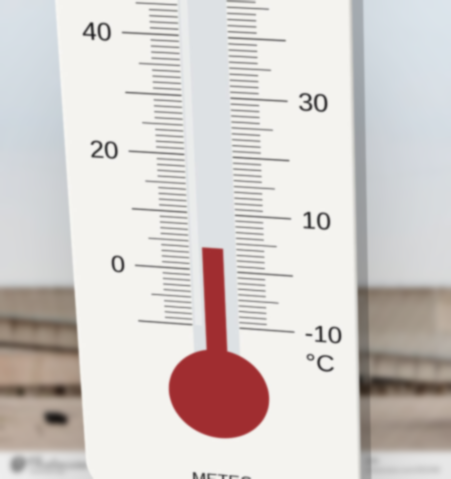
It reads 4 °C
